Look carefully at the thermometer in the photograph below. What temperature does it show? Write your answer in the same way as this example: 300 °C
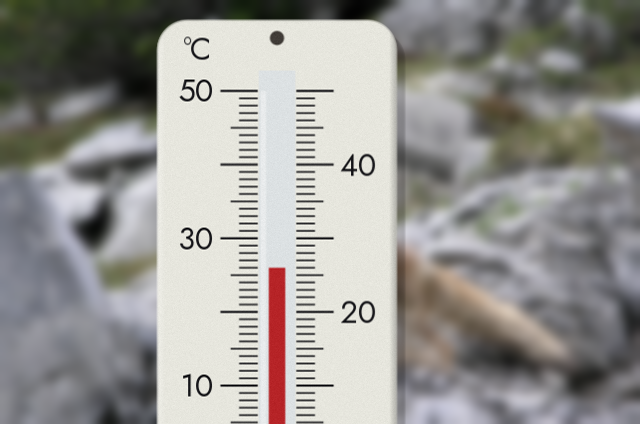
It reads 26 °C
